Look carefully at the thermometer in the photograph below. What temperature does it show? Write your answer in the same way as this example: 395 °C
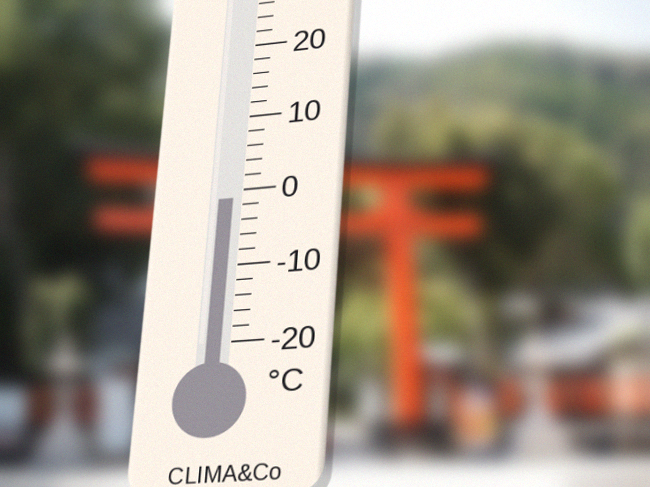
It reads -1 °C
